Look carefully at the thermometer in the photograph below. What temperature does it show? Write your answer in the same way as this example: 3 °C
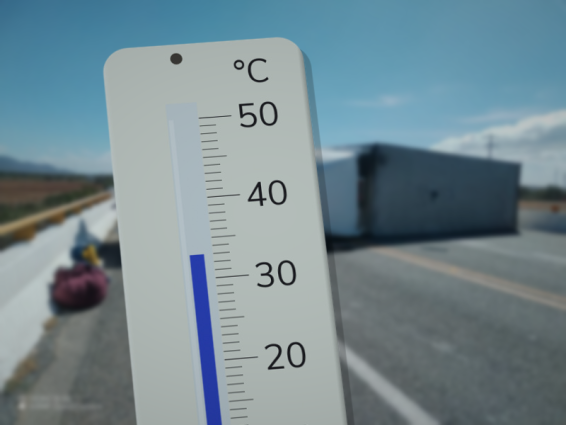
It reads 33 °C
